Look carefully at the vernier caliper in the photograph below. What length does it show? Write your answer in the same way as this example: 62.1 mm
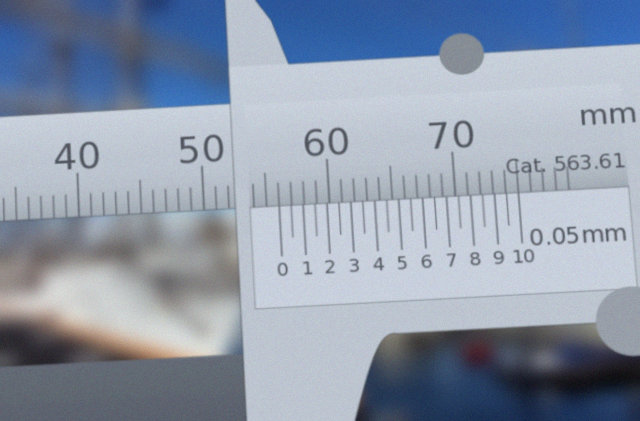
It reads 56.0 mm
